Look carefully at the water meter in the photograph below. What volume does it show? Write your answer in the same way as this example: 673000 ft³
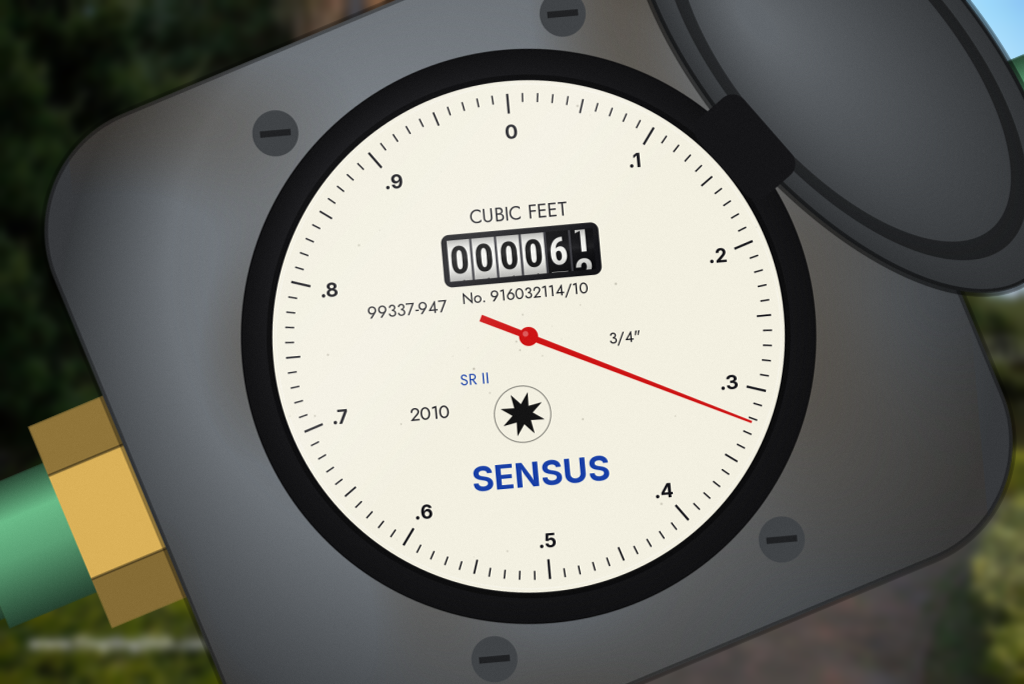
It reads 61.32 ft³
